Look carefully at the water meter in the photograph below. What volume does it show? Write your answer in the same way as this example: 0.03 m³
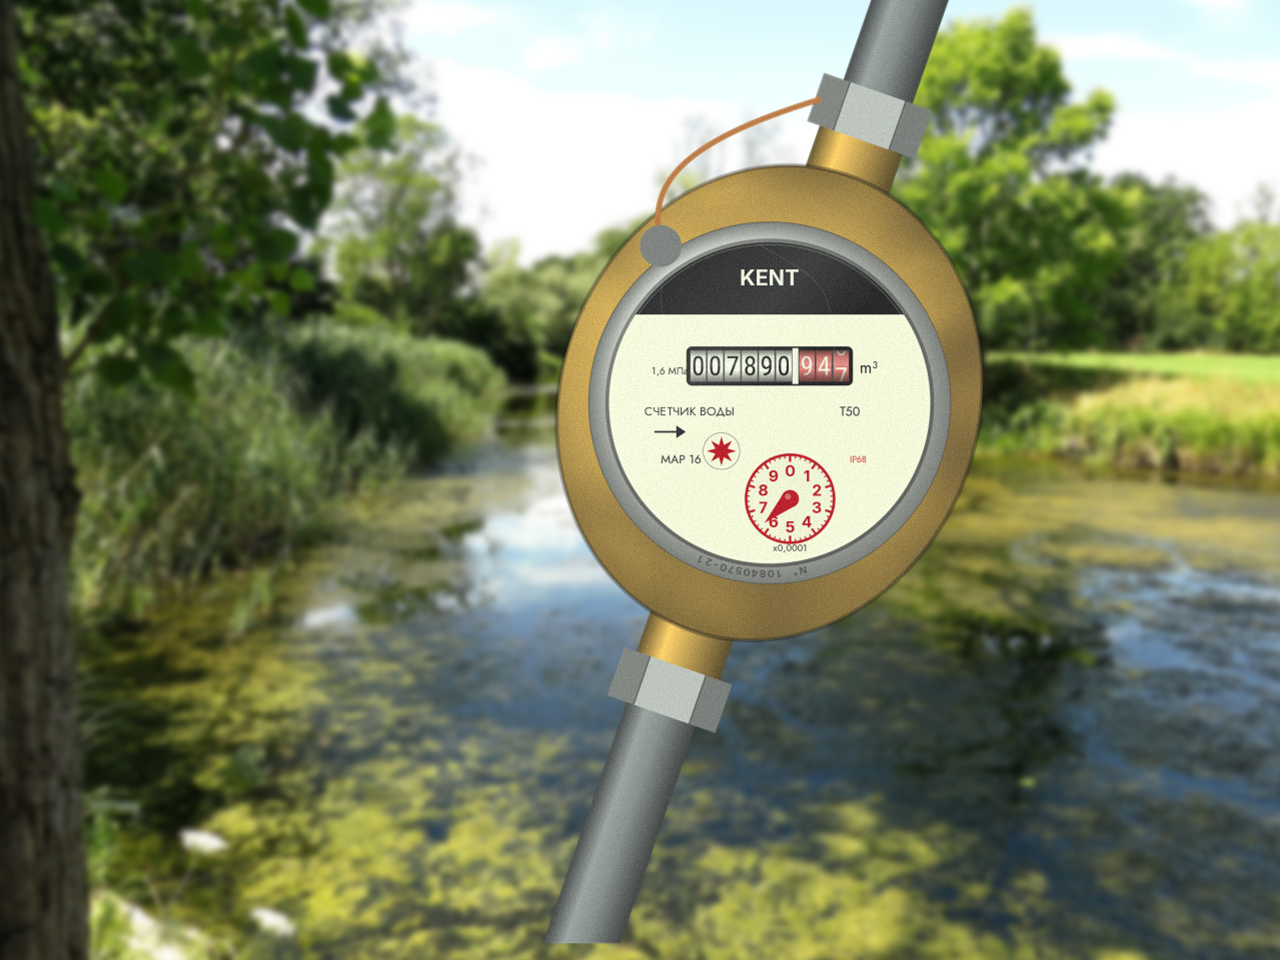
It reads 7890.9466 m³
